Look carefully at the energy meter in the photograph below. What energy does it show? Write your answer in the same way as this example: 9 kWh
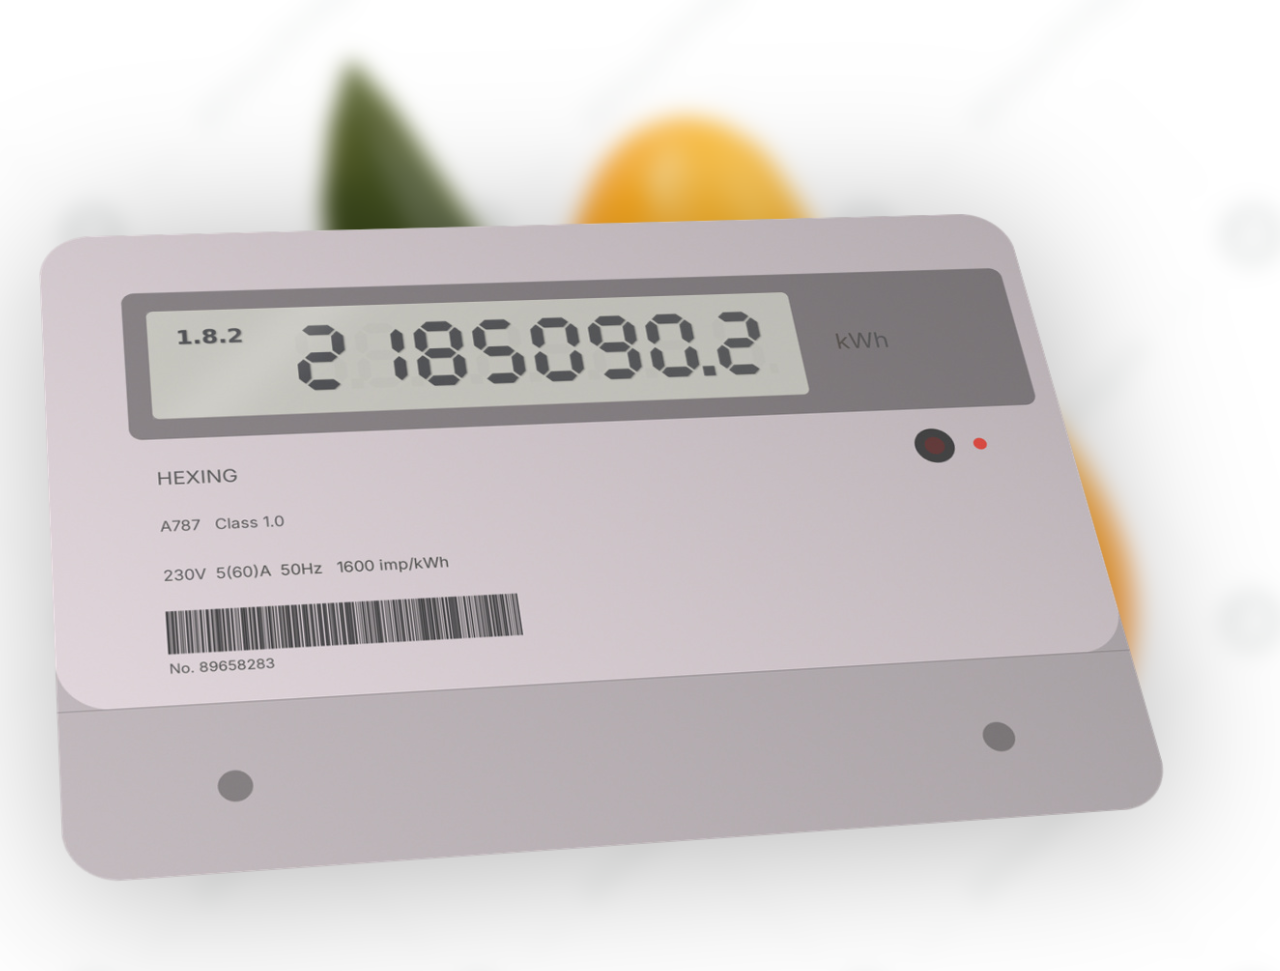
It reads 2185090.2 kWh
